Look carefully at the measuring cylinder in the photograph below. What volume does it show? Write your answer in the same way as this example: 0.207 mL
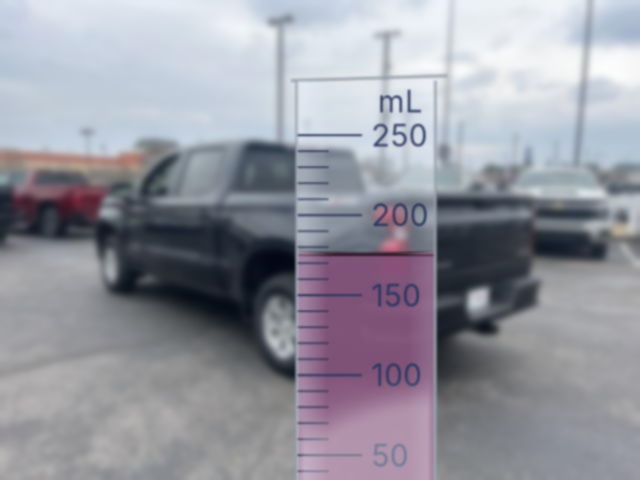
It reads 175 mL
